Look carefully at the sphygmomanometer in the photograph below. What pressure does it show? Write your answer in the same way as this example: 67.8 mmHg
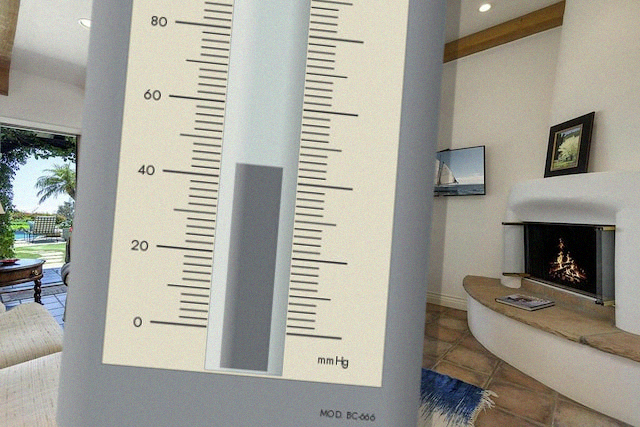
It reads 44 mmHg
